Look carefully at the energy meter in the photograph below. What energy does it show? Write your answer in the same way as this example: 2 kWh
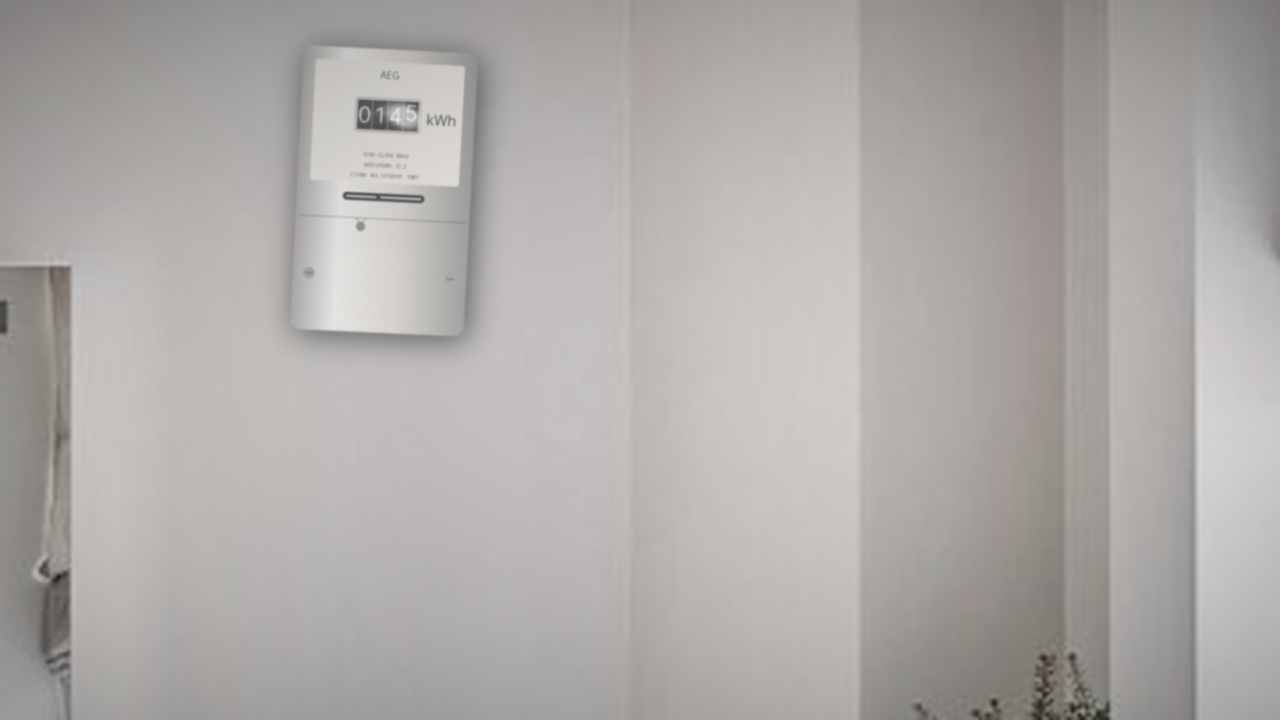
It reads 145 kWh
